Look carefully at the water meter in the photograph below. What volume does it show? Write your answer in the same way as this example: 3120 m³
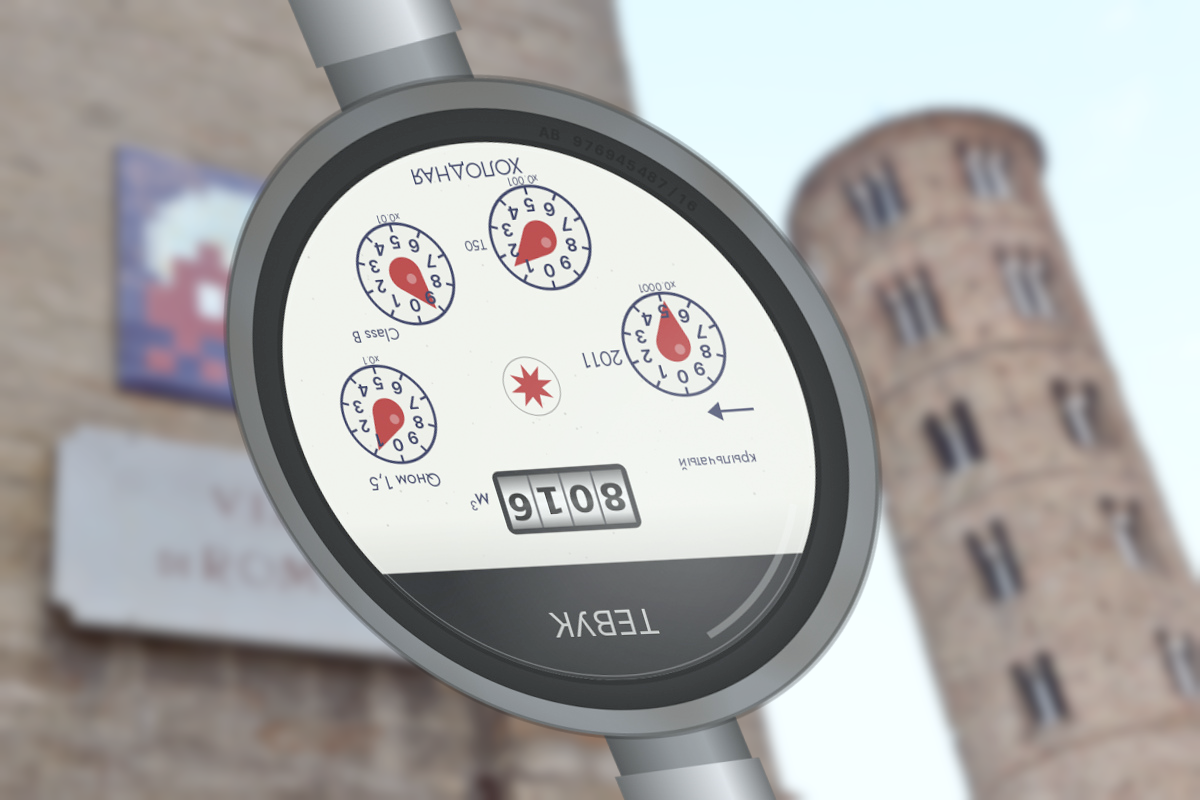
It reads 8016.0915 m³
